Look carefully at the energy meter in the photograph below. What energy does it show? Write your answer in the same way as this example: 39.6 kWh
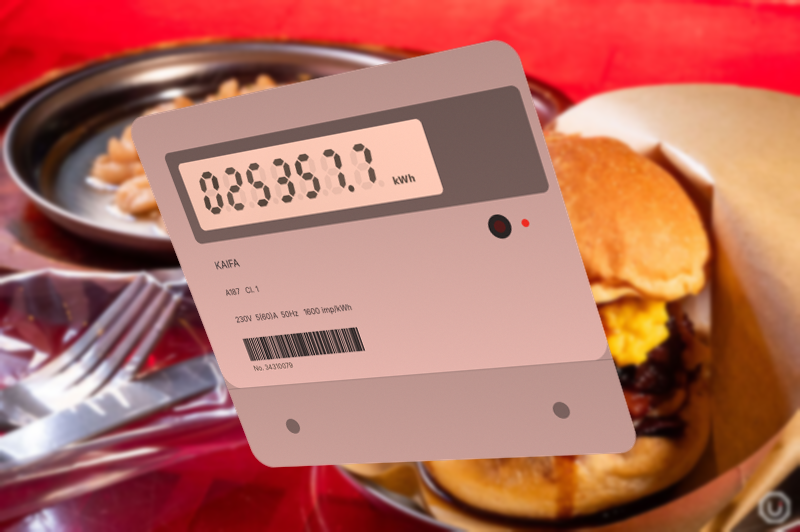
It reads 25357.7 kWh
